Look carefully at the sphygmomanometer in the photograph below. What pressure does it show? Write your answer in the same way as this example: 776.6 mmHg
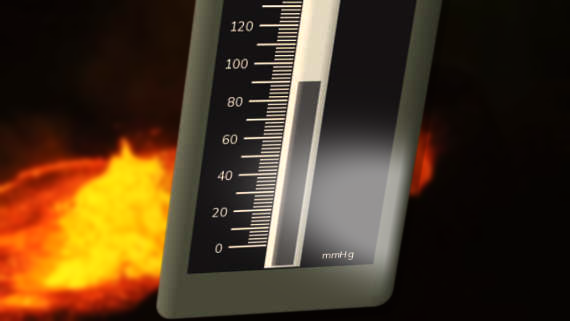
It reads 90 mmHg
